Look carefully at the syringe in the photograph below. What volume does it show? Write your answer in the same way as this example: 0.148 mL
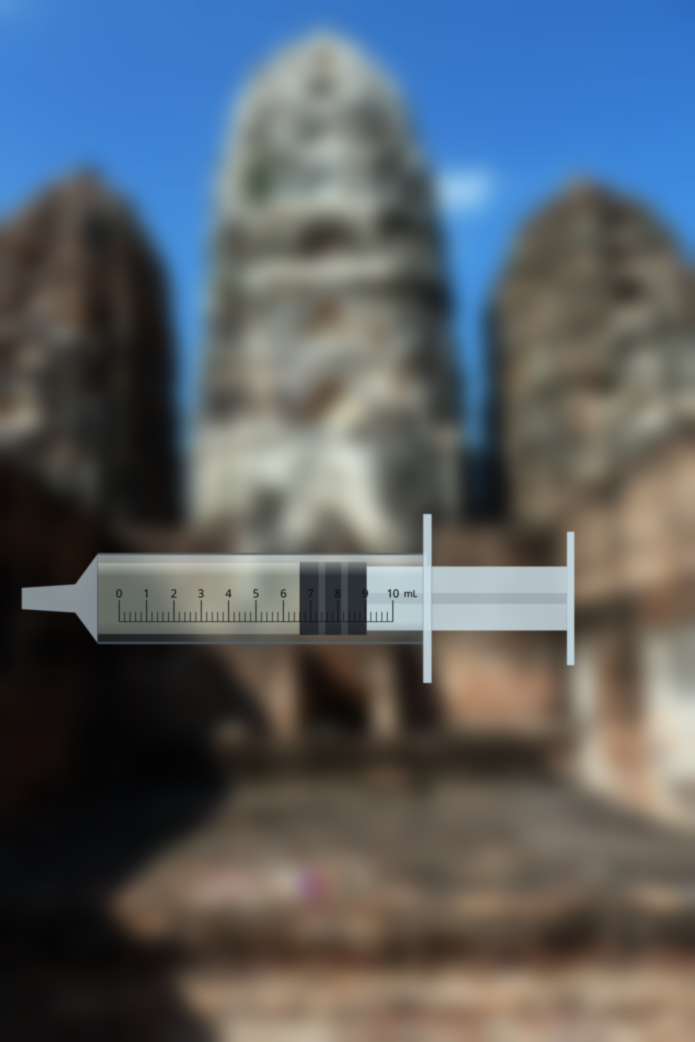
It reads 6.6 mL
